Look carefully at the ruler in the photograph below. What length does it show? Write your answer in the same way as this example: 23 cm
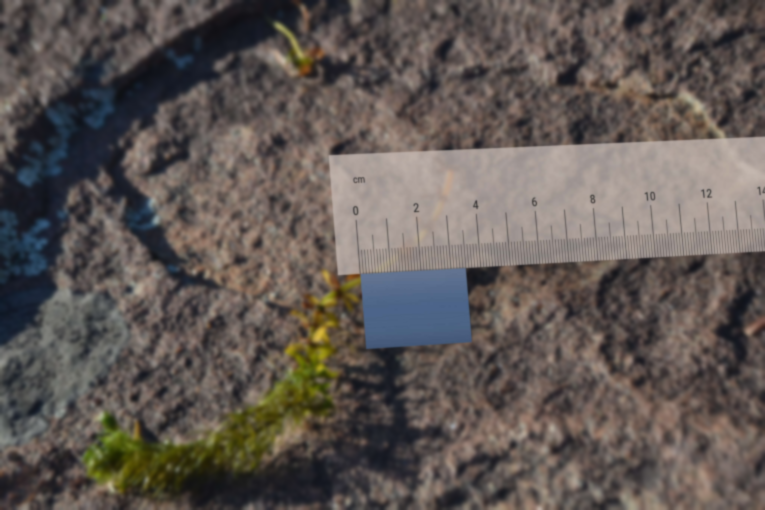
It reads 3.5 cm
